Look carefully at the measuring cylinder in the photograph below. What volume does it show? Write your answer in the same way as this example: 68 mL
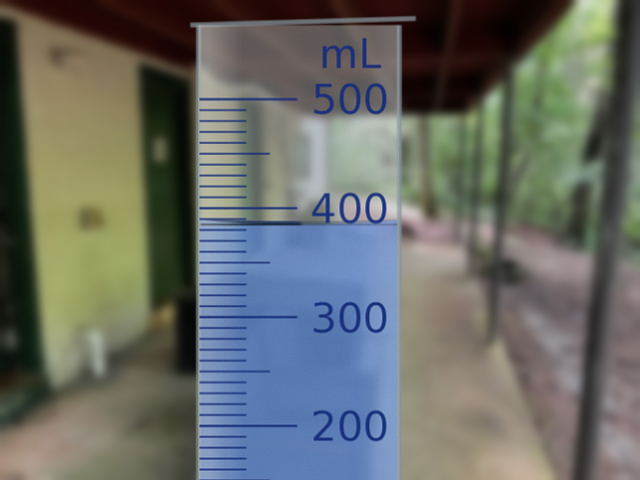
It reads 385 mL
